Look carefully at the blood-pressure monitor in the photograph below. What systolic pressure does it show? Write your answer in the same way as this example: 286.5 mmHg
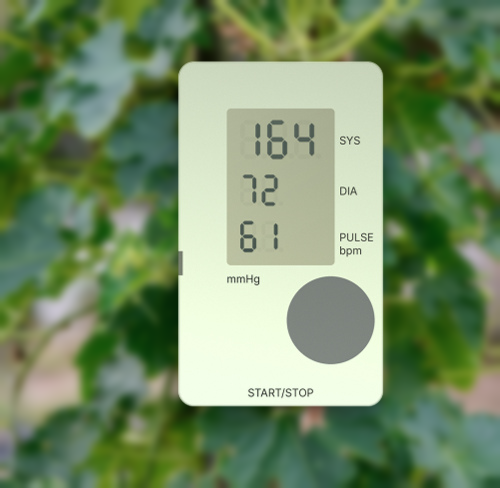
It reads 164 mmHg
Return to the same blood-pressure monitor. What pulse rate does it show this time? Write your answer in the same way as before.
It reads 61 bpm
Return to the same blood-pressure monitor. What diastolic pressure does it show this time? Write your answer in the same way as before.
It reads 72 mmHg
